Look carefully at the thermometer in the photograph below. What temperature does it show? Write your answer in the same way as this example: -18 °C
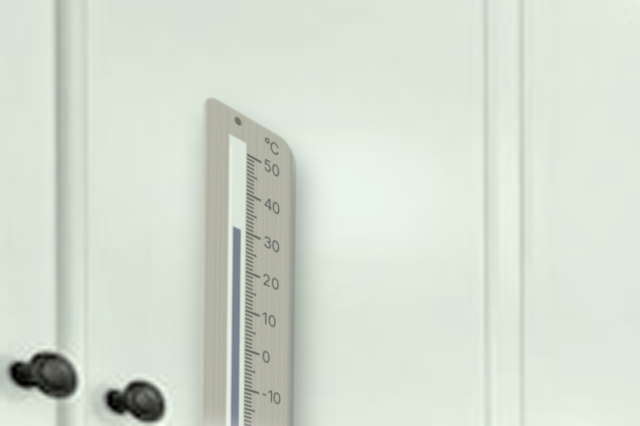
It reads 30 °C
